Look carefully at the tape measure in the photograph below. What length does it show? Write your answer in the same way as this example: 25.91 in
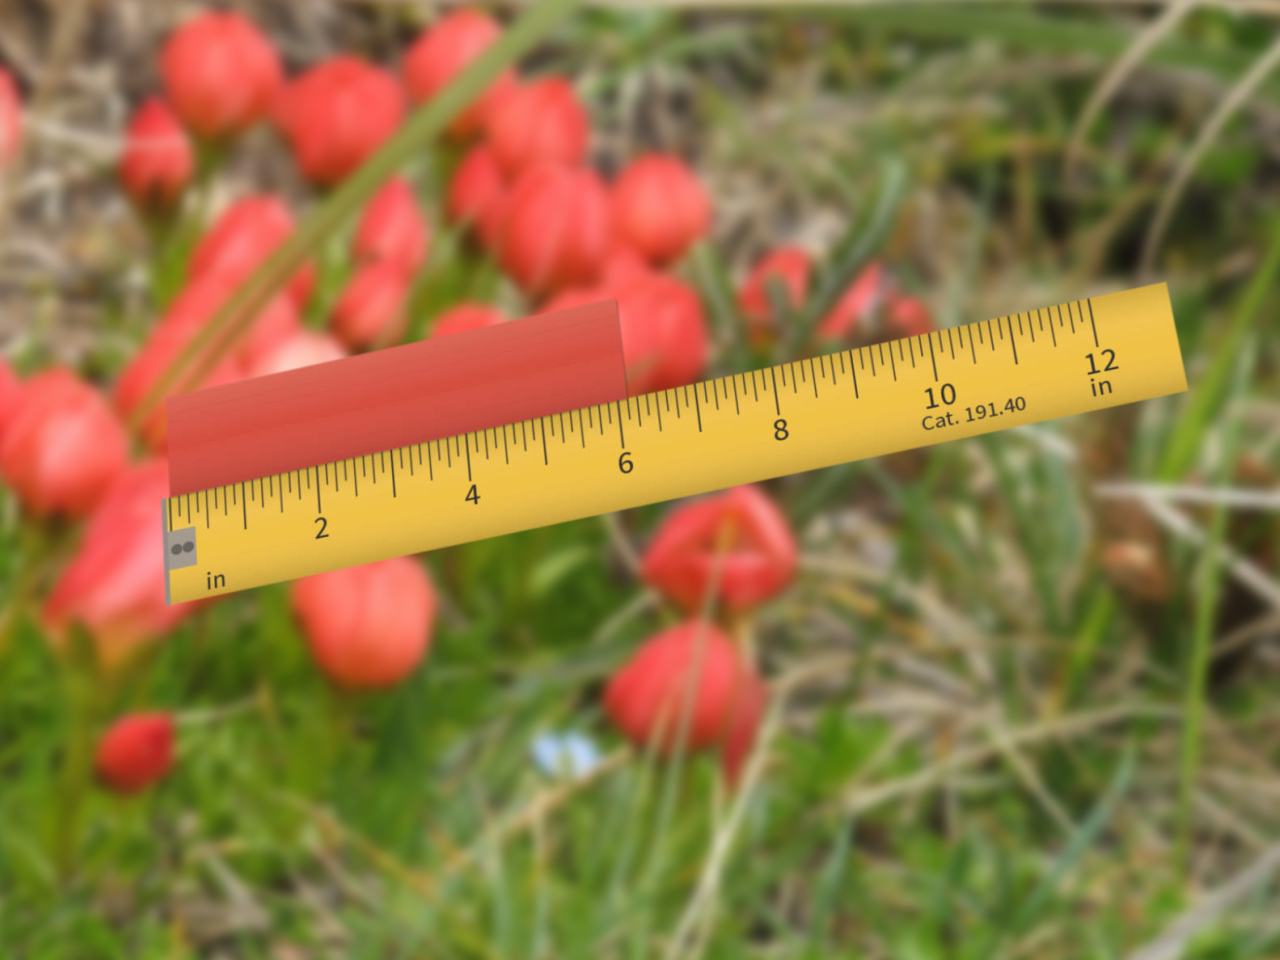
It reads 6.125 in
